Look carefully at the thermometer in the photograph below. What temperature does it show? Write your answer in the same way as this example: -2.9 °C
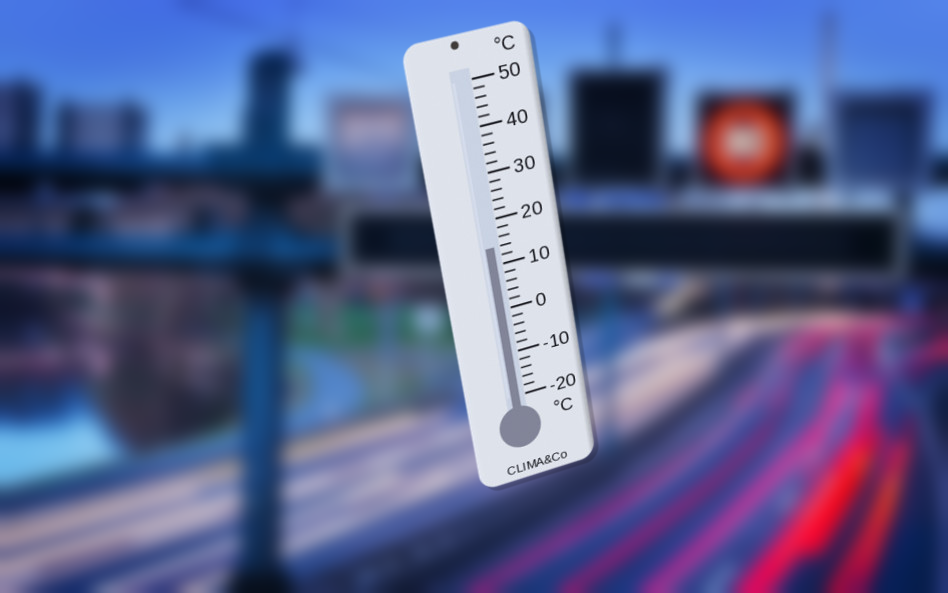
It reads 14 °C
